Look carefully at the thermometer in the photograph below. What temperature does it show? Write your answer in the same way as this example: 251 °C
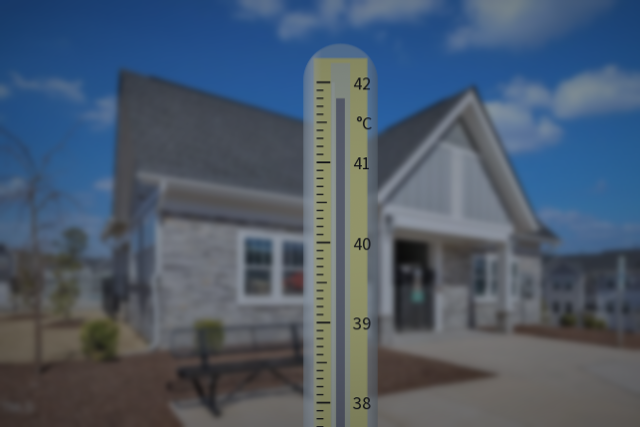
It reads 41.8 °C
